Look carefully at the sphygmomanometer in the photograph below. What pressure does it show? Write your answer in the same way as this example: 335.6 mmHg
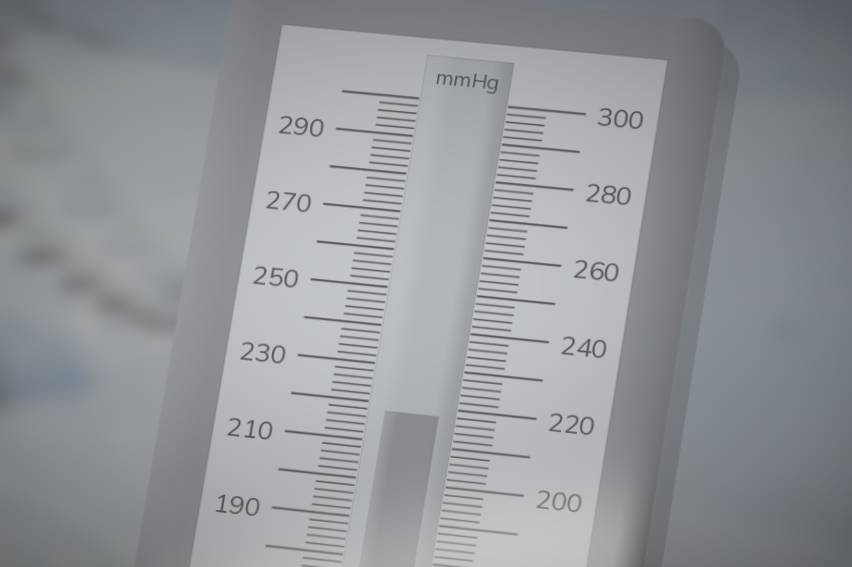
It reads 218 mmHg
